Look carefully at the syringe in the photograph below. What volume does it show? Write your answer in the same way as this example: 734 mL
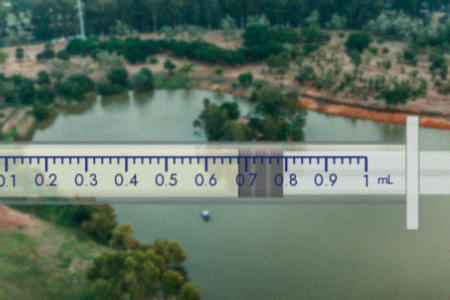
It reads 0.68 mL
